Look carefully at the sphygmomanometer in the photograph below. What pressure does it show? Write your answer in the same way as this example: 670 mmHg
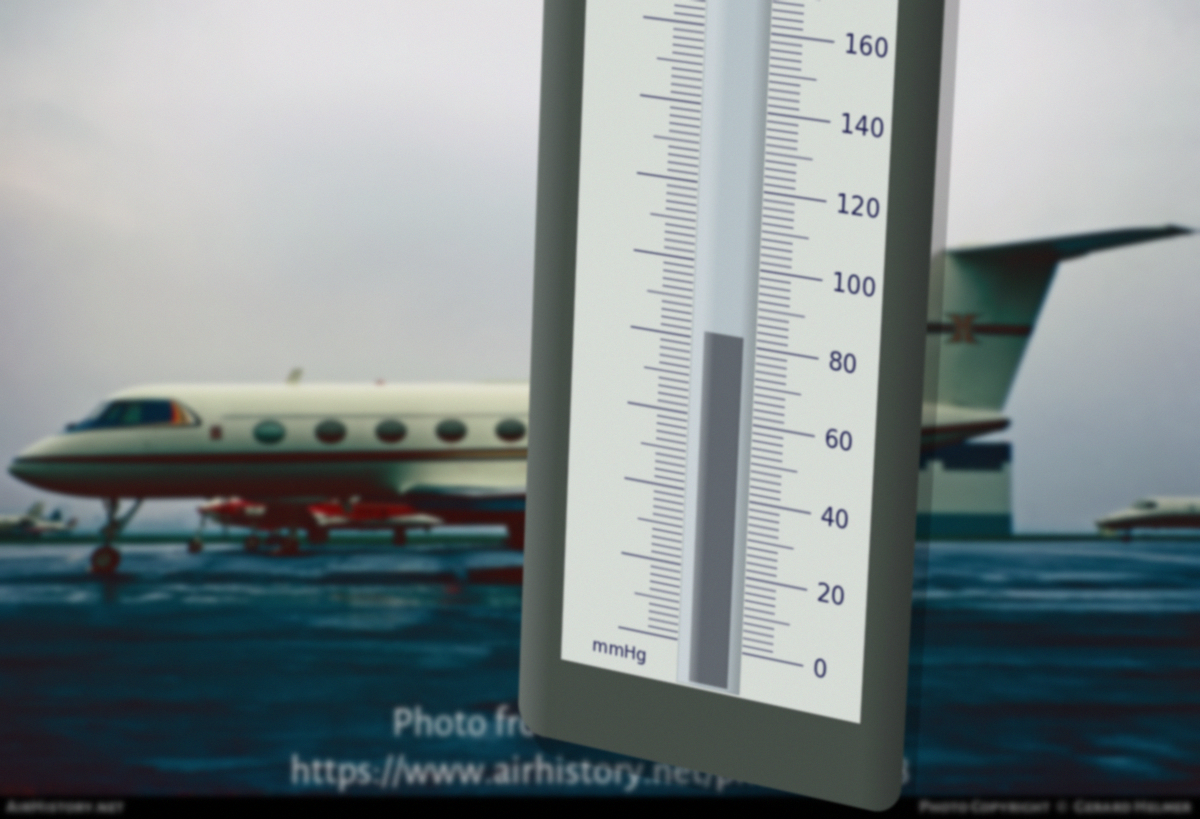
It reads 82 mmHg
